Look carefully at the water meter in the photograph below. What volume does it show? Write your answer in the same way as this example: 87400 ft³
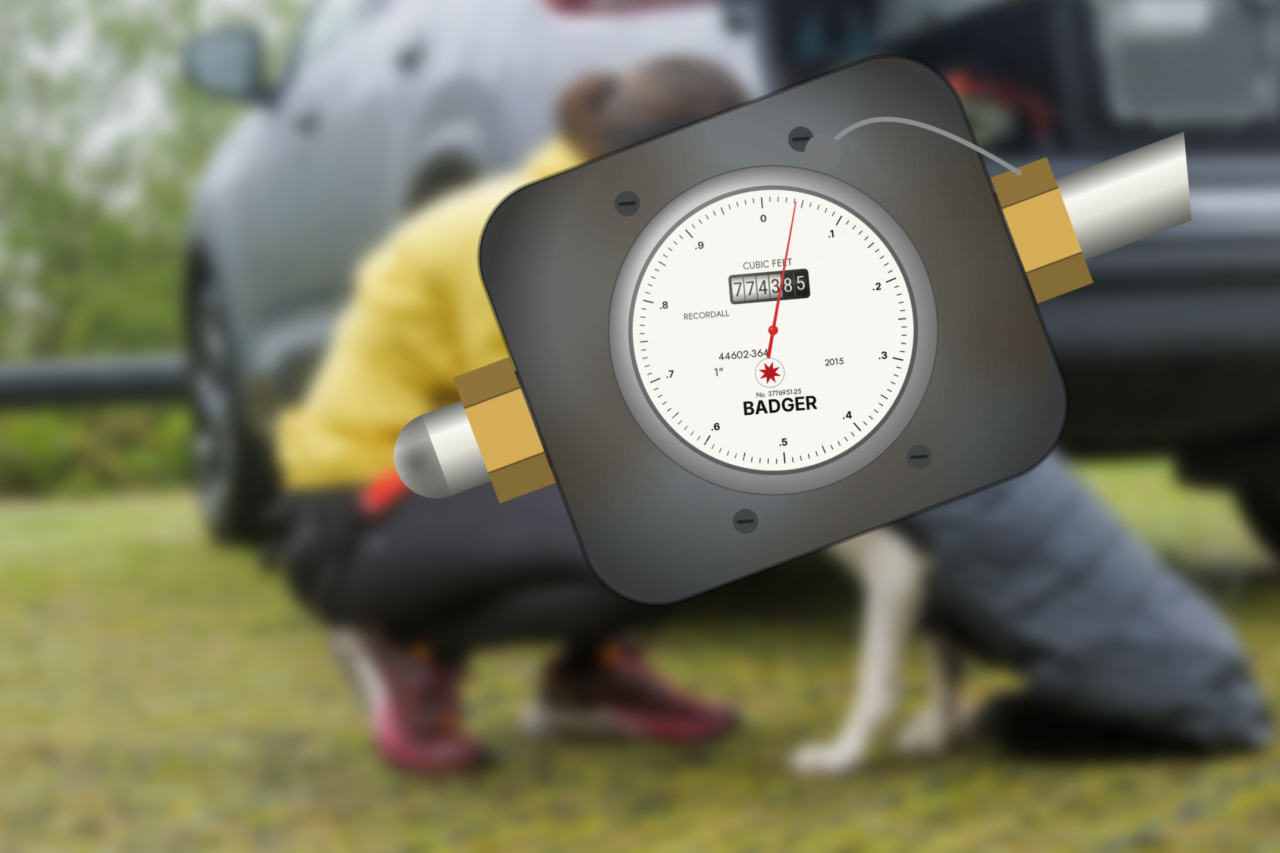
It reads 774385.04 ft³
